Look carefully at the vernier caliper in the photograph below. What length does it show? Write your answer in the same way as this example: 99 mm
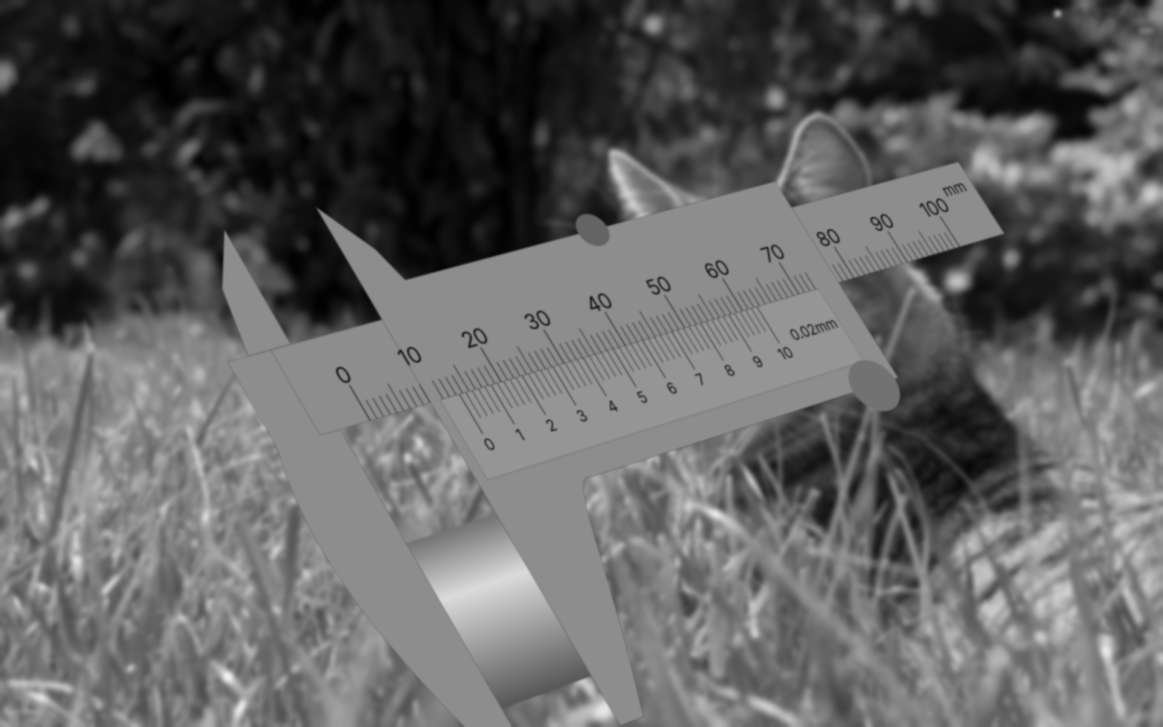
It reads 13.5 mm
